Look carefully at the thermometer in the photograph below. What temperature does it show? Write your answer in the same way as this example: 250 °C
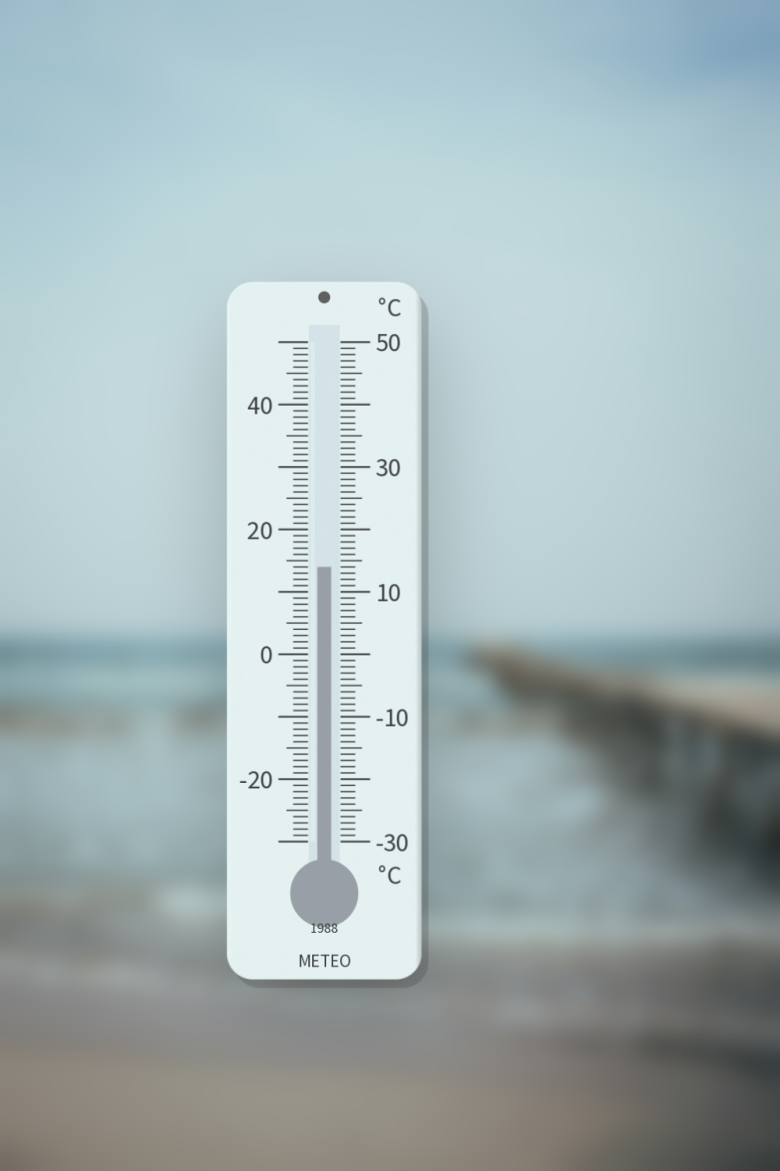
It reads 14 °C
